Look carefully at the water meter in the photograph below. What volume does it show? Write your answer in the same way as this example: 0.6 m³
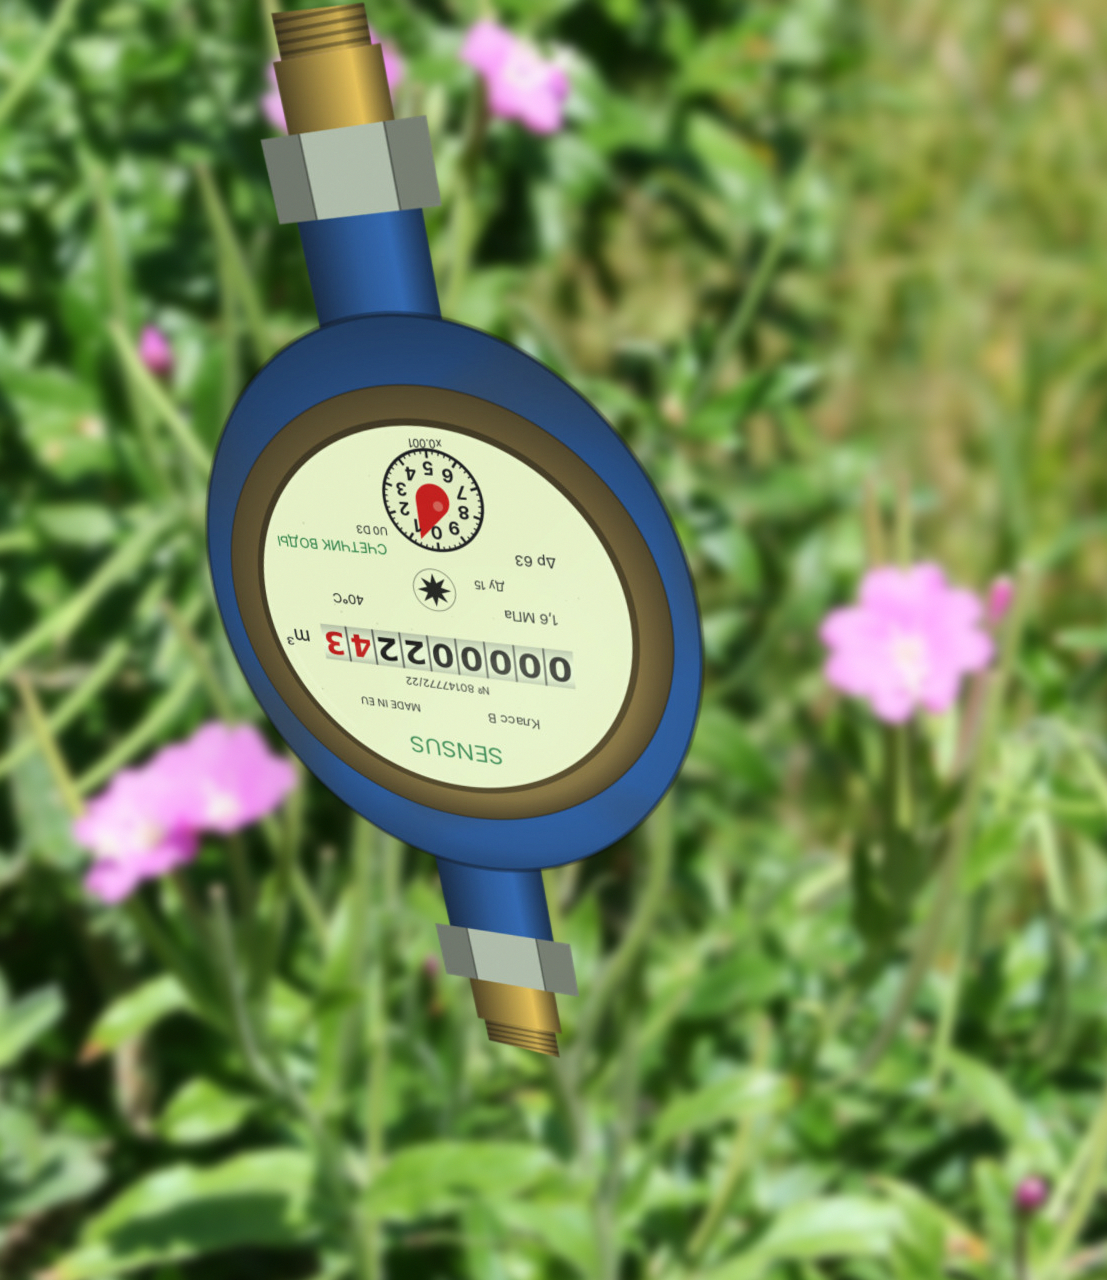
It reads 22.430 m³
